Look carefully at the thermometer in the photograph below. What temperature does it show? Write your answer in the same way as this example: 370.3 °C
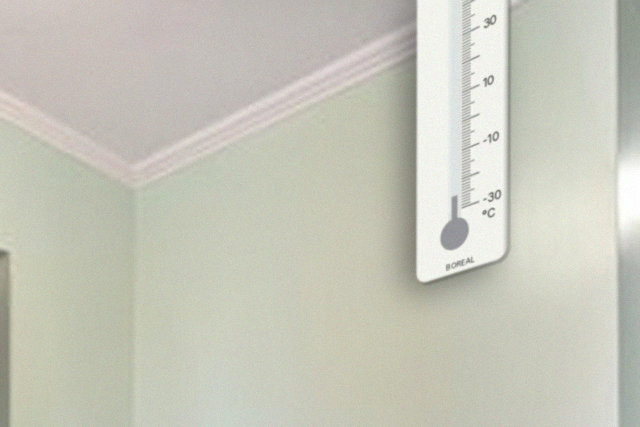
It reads -25 °C
